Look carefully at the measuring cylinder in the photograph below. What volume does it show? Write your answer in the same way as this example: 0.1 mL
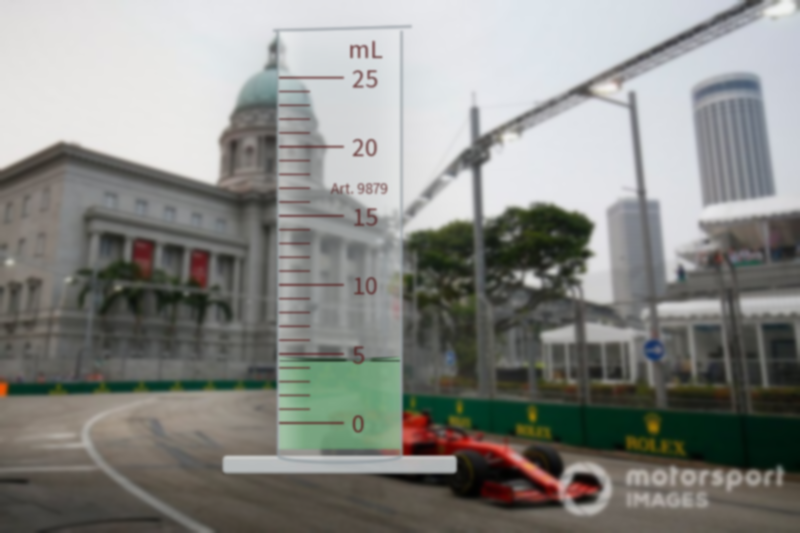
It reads 4.5 mL
